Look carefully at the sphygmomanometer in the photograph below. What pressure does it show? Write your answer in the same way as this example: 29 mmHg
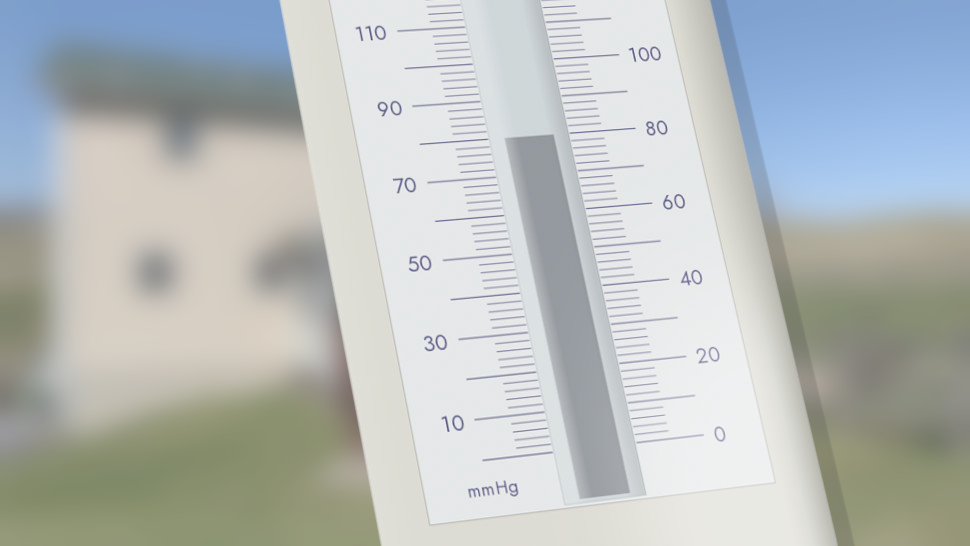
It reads 80 mmHg
